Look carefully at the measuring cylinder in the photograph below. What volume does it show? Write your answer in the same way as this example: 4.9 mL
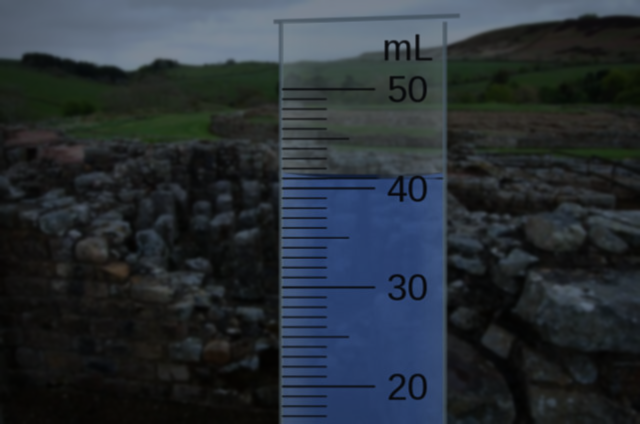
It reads 41 mL
